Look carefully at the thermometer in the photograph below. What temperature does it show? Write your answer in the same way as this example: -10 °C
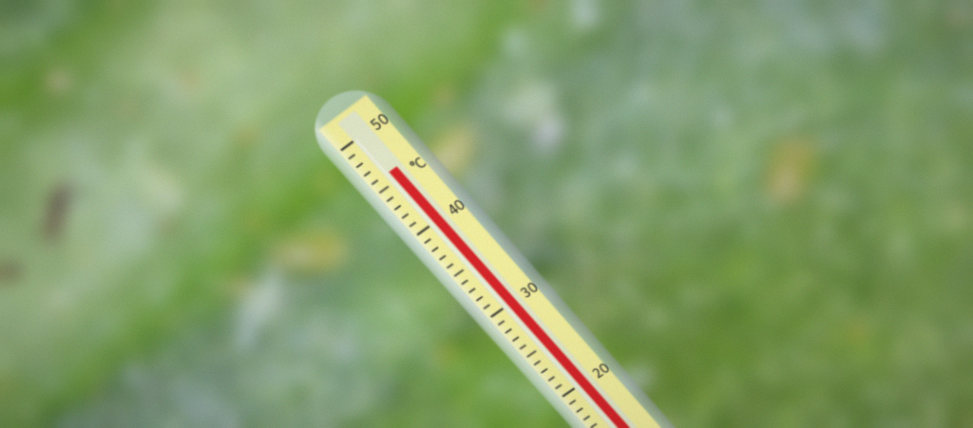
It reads 46 °C
